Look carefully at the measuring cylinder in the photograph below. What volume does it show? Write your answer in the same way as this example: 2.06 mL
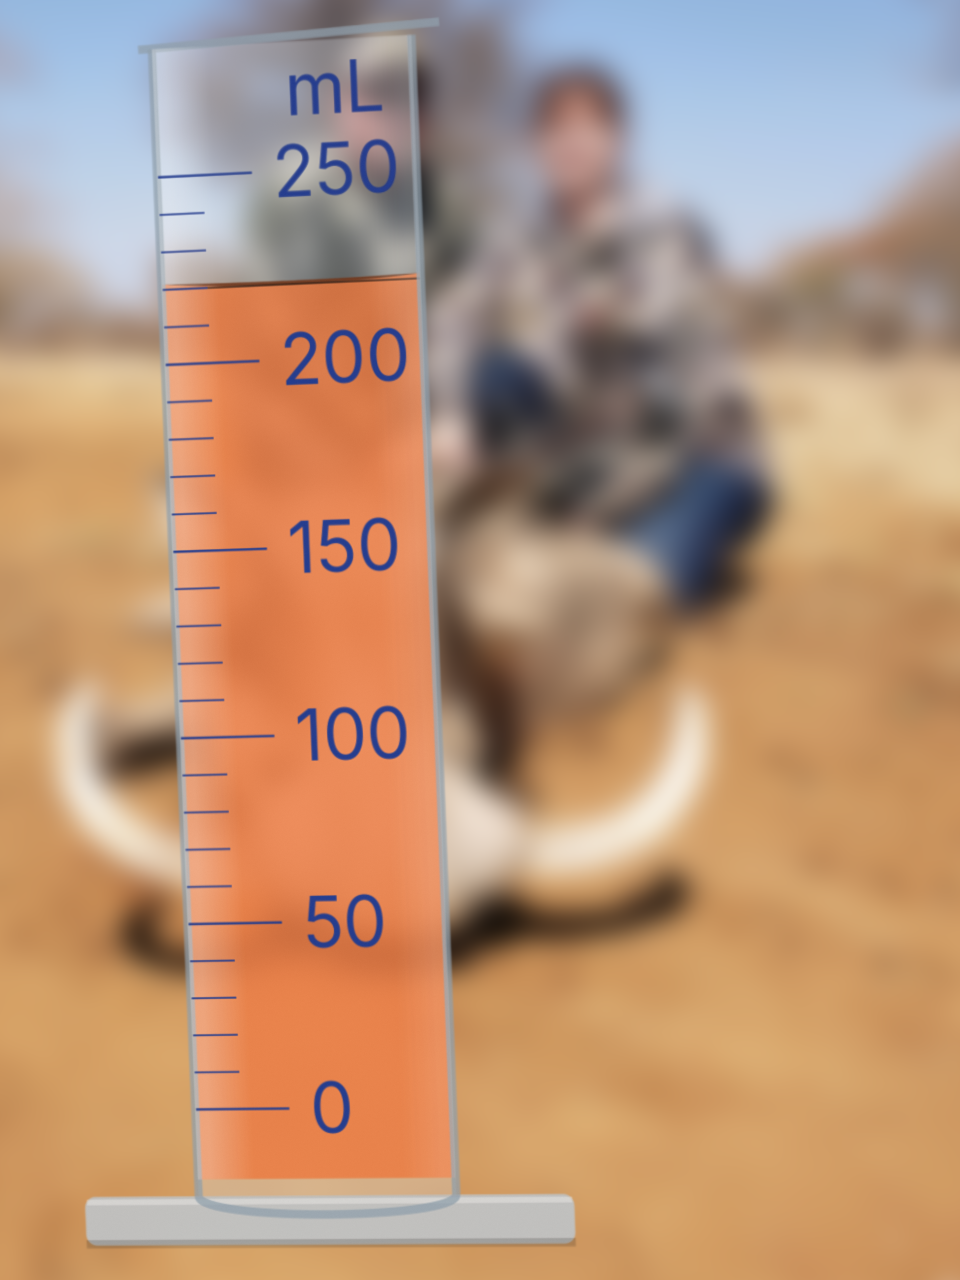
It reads 220 mL
